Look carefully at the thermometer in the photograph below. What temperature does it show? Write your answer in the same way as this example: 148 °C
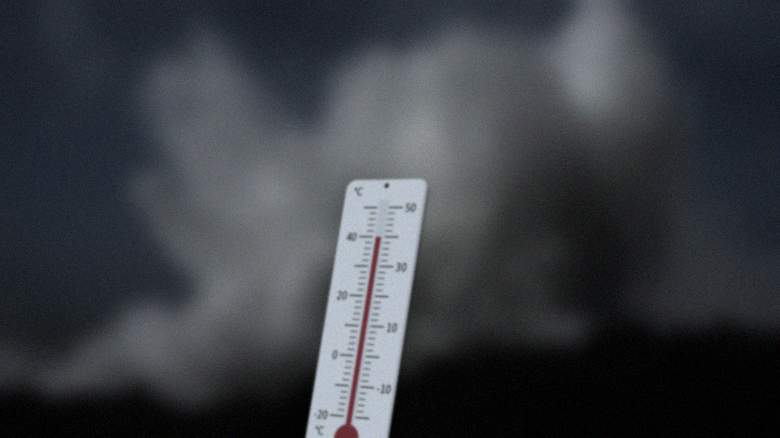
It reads 40 °C
